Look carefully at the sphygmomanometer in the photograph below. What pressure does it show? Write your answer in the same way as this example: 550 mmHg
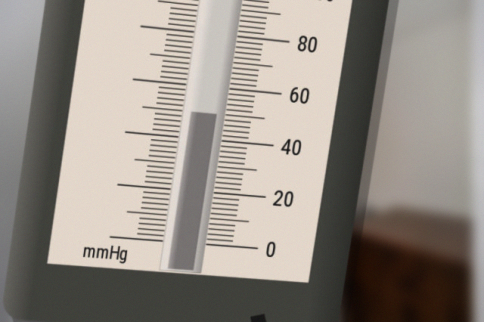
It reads 50 mmHg
